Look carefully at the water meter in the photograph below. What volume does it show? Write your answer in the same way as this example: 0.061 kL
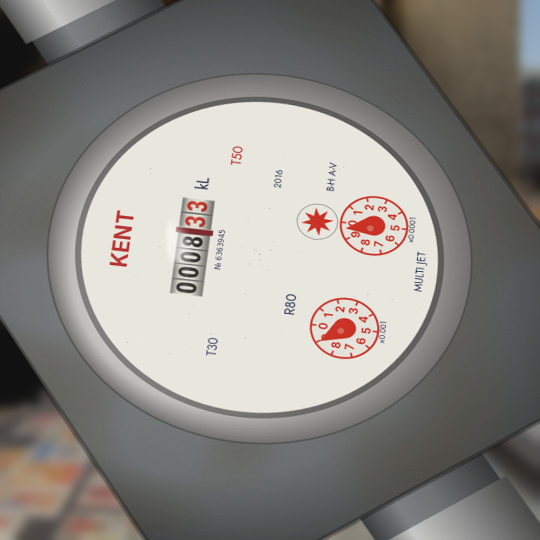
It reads 8.3389 kL
